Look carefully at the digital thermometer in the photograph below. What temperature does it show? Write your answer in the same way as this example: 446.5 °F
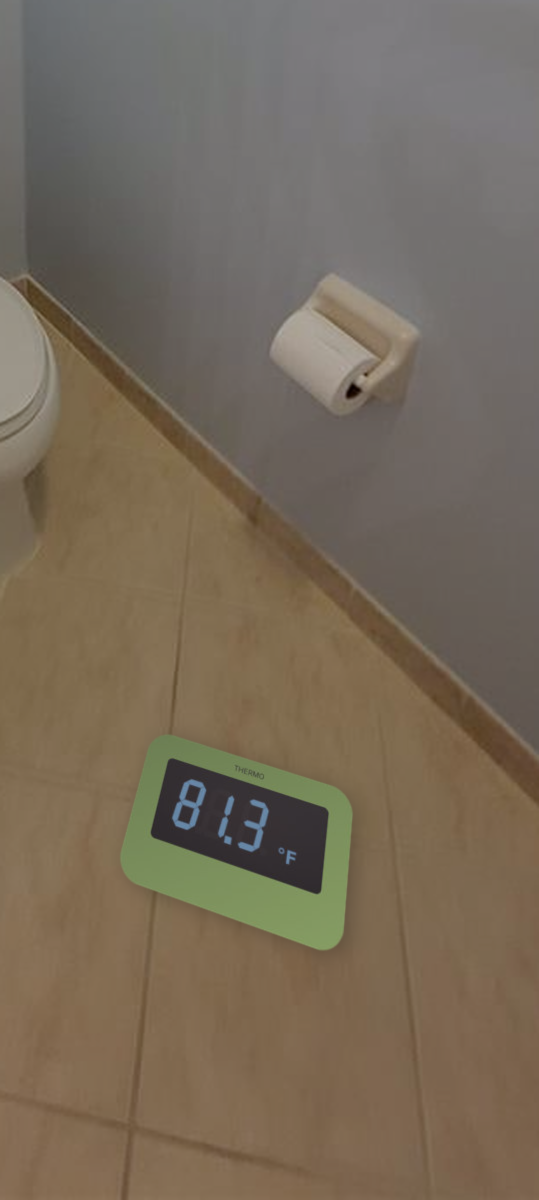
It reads 81.3 °F
